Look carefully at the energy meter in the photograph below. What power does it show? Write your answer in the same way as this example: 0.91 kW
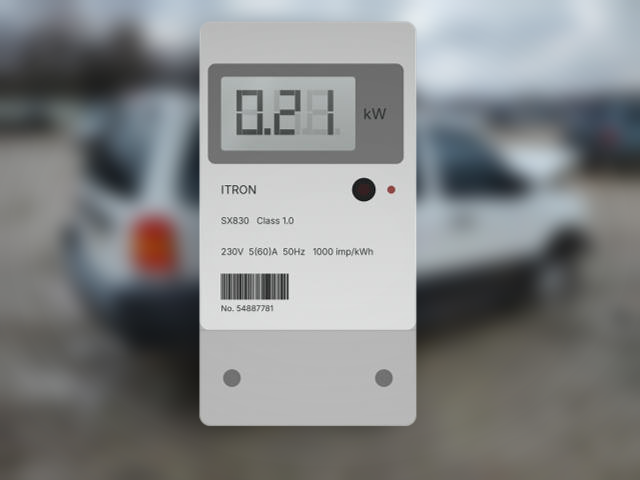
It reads 0.21 kW
